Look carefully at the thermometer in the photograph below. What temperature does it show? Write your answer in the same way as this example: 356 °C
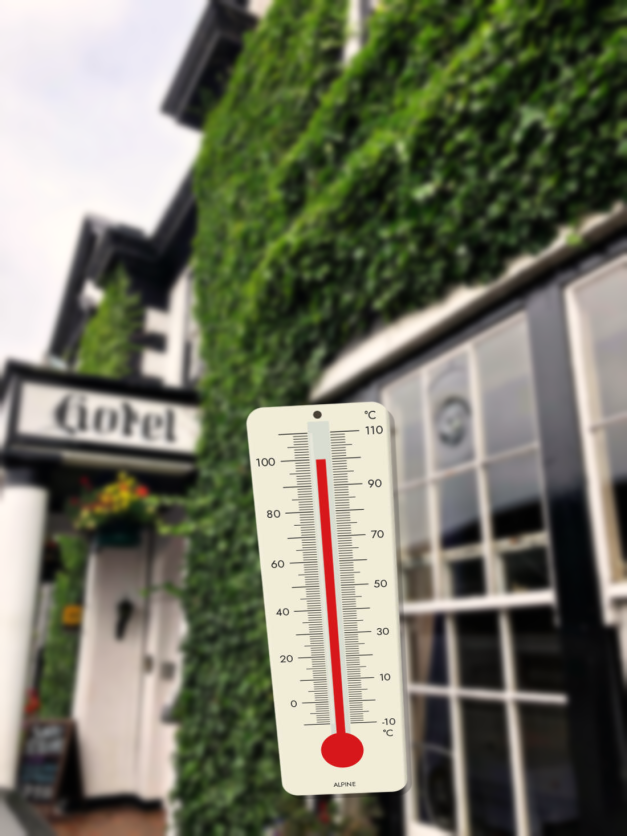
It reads 100 °C
